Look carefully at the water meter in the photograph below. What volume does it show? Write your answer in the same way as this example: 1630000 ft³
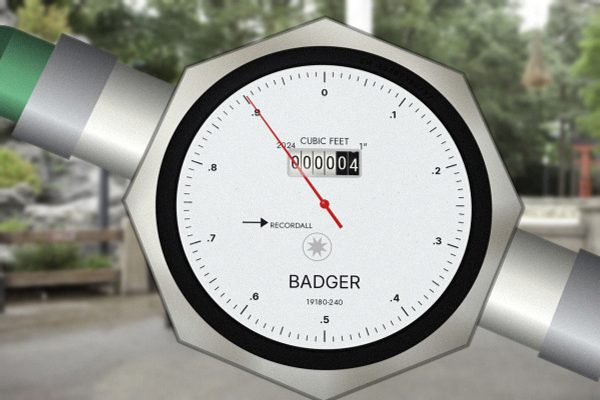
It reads 3.90 ft³
